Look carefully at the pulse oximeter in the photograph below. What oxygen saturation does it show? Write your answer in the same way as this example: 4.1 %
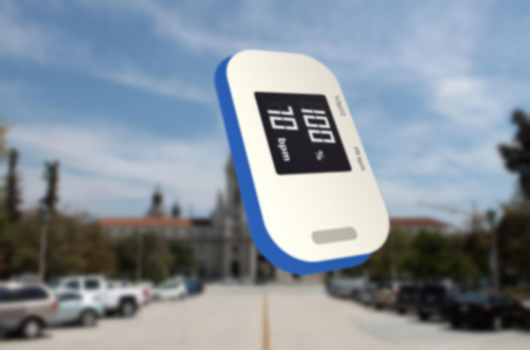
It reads 100 %
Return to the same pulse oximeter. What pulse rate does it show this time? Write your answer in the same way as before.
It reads 70 bpm
